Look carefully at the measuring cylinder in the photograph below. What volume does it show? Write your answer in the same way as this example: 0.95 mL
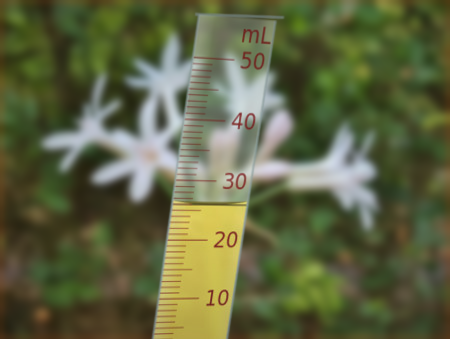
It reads 26 mL
